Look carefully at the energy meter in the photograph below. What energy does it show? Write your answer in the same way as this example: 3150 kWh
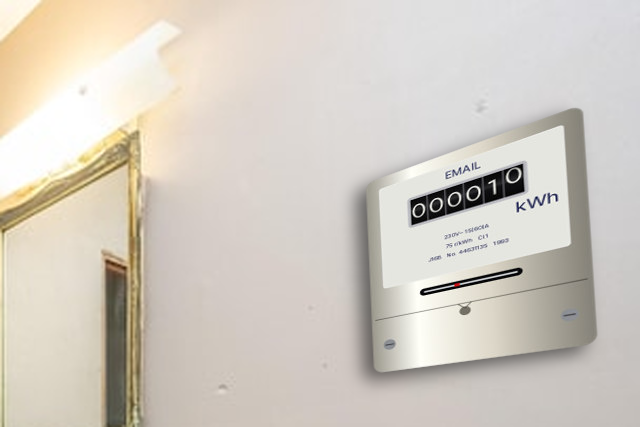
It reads 10 kWh
